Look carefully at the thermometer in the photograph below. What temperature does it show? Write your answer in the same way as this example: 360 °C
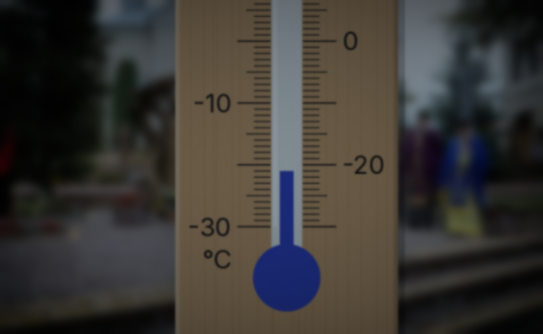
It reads -21 °C
